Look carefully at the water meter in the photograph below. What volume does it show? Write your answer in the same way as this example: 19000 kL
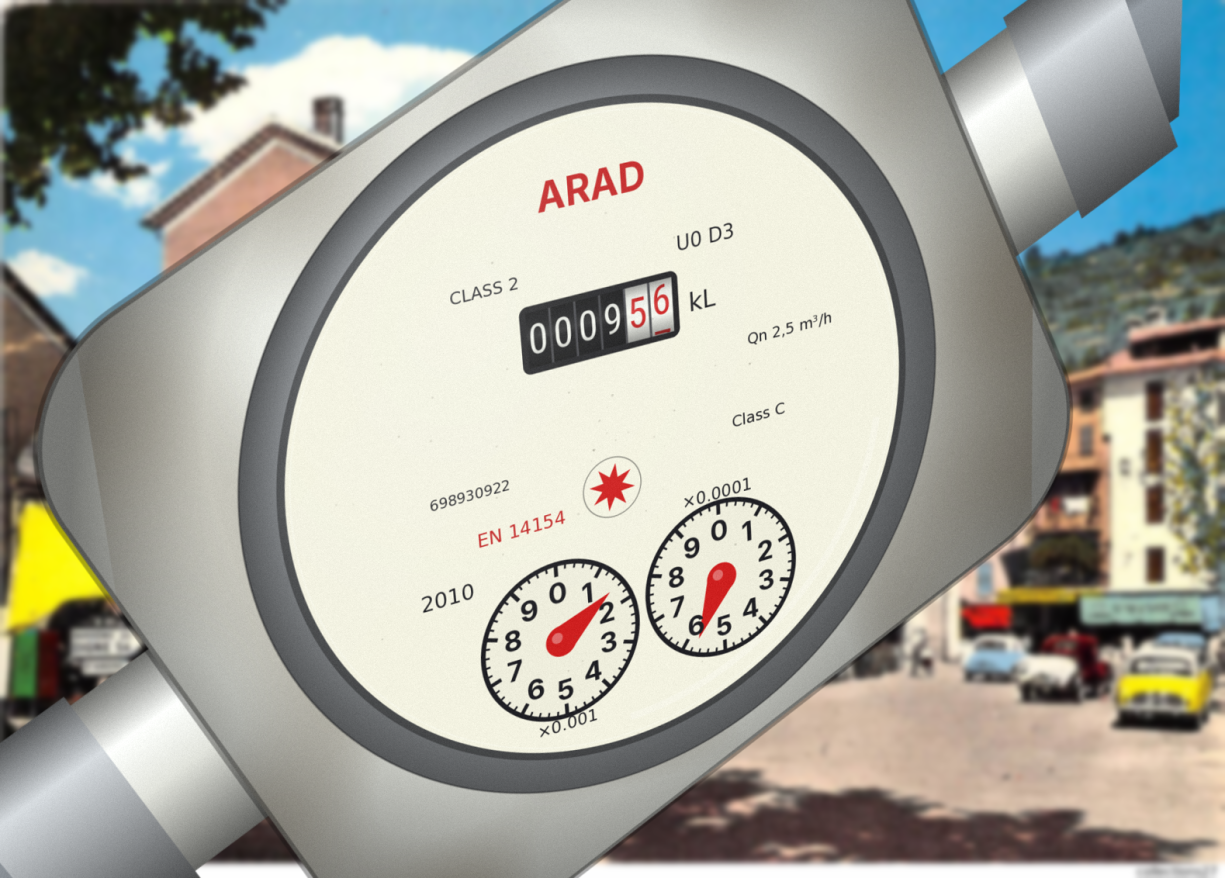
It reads 9.5615 kL
